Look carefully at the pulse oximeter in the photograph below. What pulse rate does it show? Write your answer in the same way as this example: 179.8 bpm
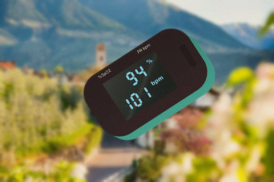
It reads 101 bpm
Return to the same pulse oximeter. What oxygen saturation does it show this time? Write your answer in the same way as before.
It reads 94 %
